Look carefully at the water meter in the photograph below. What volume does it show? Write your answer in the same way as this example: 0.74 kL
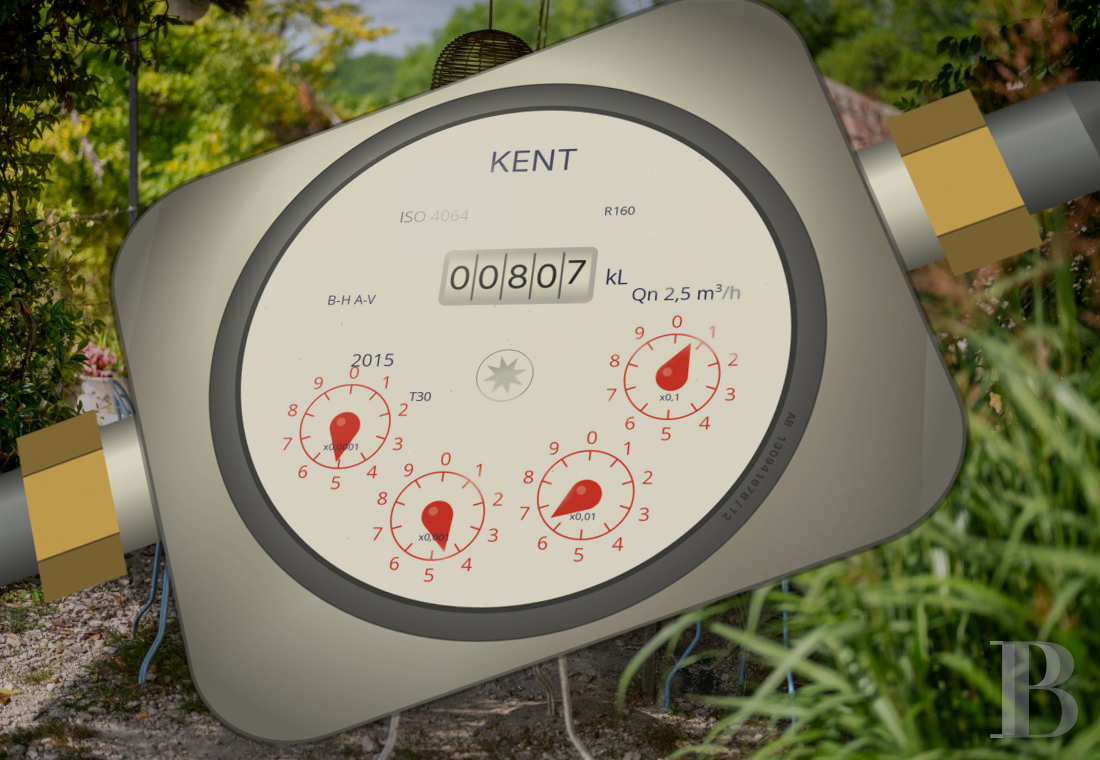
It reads 807.0645 kL
